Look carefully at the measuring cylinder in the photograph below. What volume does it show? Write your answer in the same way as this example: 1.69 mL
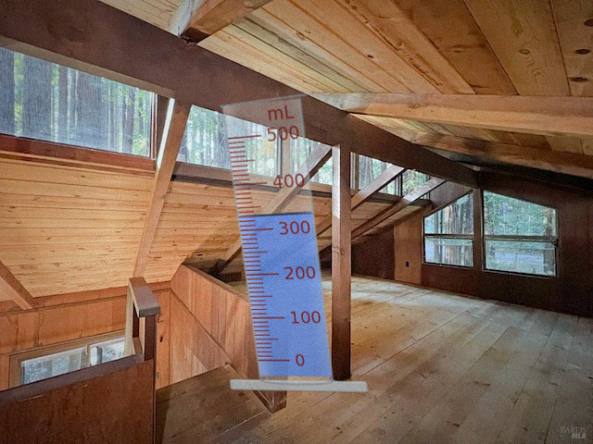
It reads 330 mL
